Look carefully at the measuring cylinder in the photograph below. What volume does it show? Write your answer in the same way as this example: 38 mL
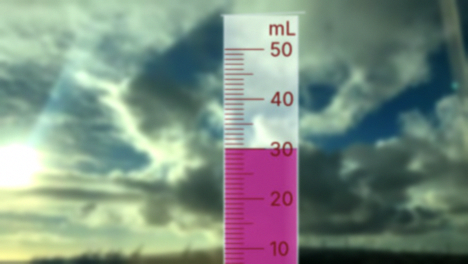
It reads 30 mL
